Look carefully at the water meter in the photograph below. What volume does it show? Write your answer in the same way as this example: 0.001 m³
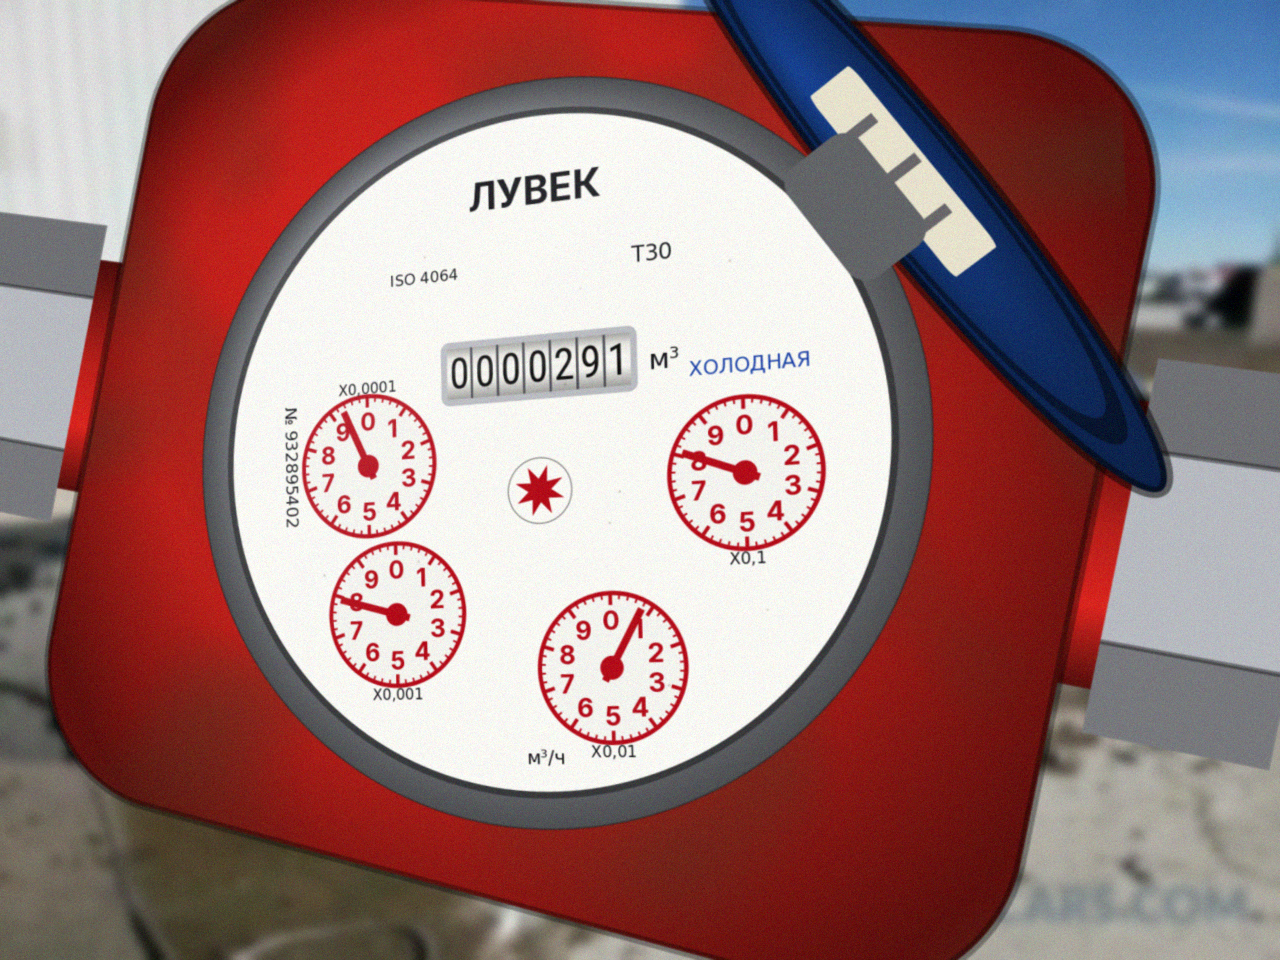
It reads 291.8079 m³
